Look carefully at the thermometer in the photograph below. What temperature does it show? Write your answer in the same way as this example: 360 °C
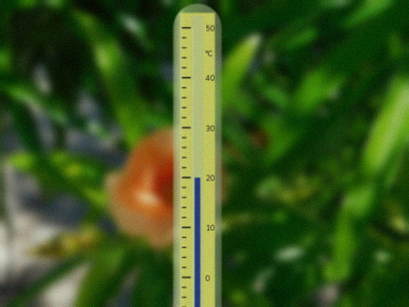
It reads 20 °C
